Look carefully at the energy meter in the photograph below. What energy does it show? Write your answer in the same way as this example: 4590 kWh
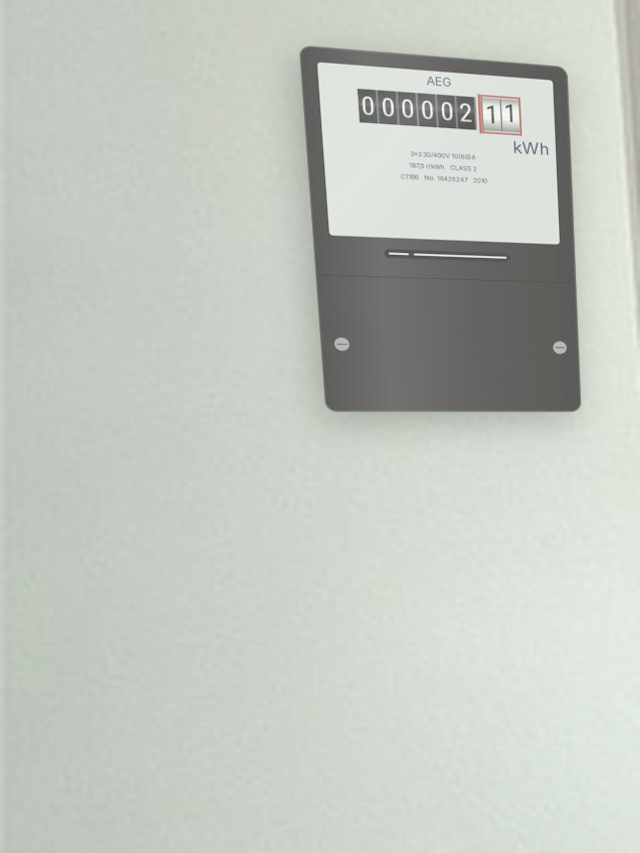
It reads 2.11 kWh
